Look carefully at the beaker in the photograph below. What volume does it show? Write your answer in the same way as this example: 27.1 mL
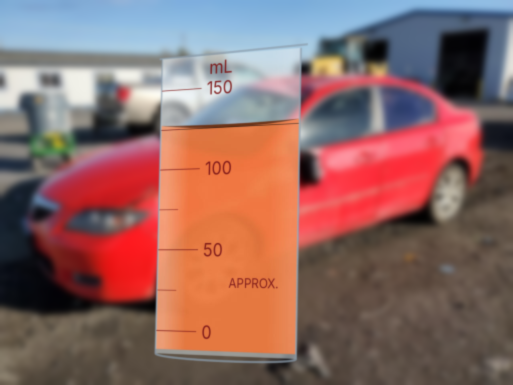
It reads 125 mL
